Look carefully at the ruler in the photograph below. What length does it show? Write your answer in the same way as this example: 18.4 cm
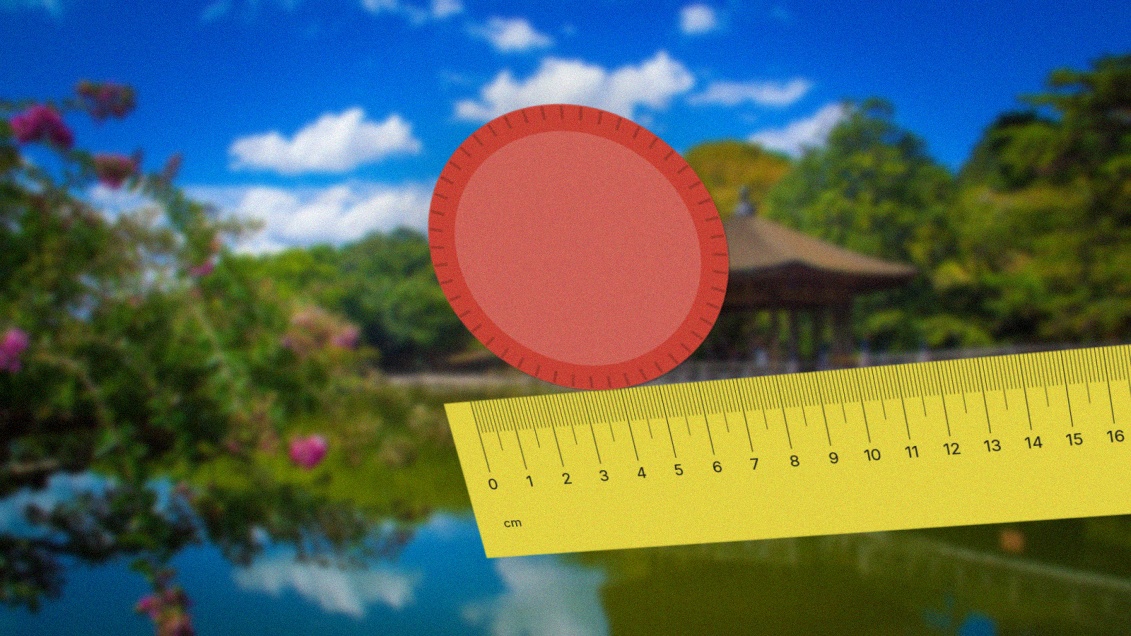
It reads 7.5 cm
